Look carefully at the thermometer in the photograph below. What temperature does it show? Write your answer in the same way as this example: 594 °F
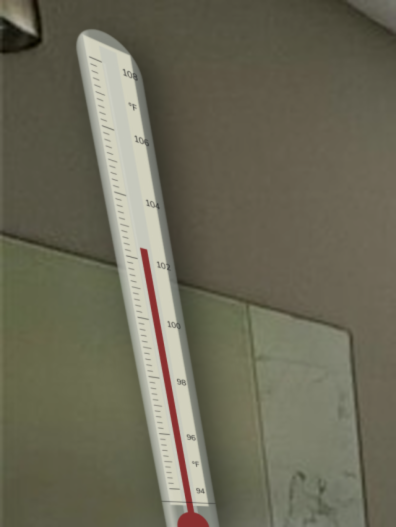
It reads 102.4 °F
